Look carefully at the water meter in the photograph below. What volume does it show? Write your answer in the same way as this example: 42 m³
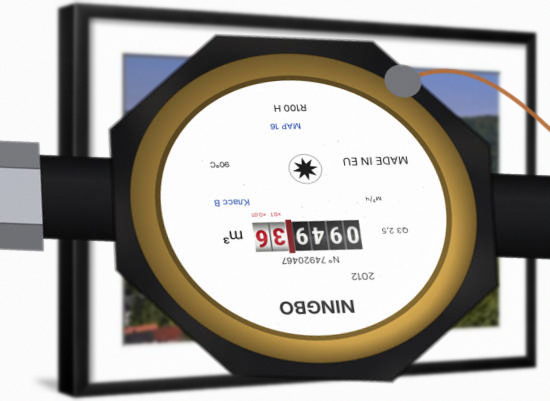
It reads 949.36 m³
